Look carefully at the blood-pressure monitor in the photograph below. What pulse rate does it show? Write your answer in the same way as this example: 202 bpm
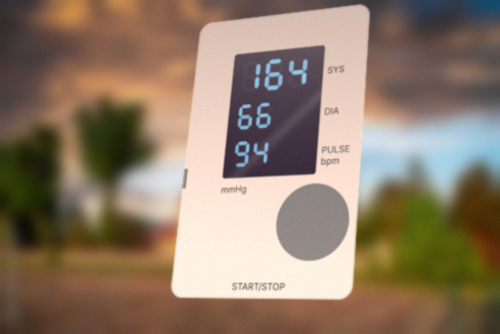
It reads 94 bpm
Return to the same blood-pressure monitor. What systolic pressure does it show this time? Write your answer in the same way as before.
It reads 164 mmHg
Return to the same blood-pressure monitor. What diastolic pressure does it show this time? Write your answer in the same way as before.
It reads 66 mmHg
